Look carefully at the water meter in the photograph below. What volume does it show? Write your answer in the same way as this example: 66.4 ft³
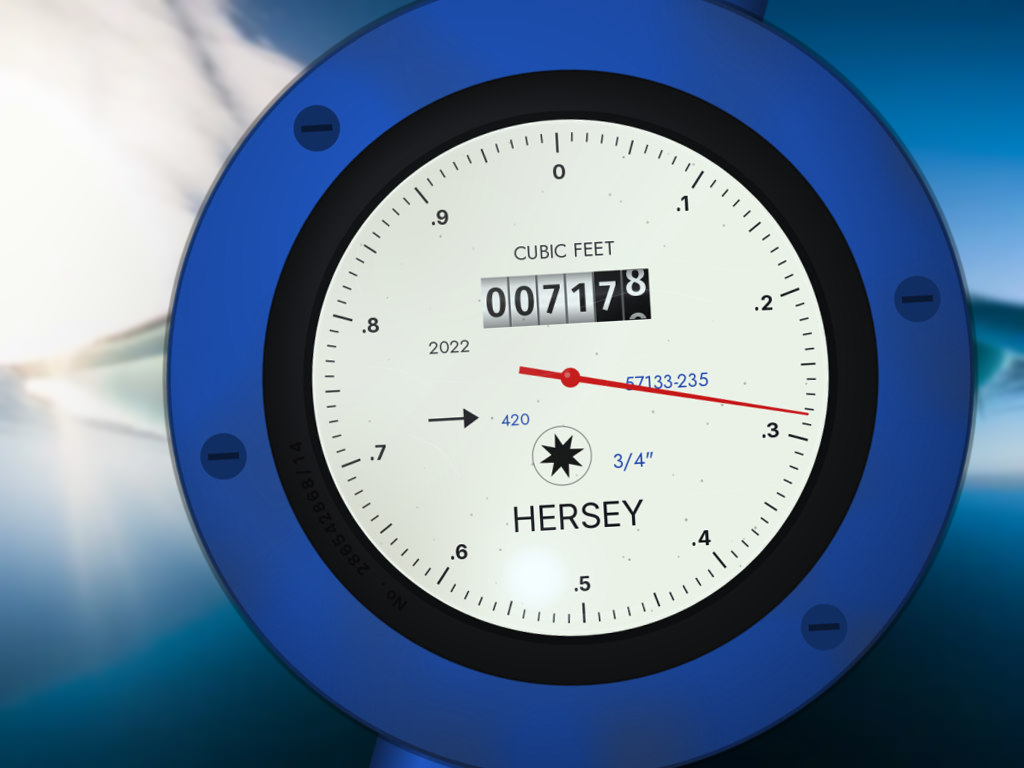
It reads 7178.28 ft³
